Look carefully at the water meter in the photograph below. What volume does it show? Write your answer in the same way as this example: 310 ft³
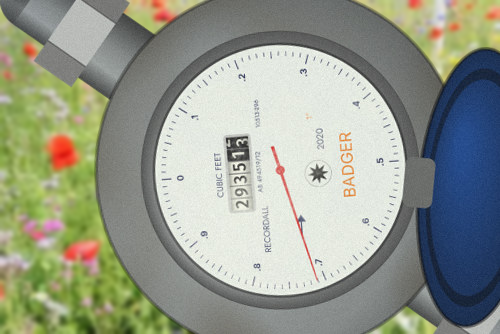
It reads 293512.71 ft³
